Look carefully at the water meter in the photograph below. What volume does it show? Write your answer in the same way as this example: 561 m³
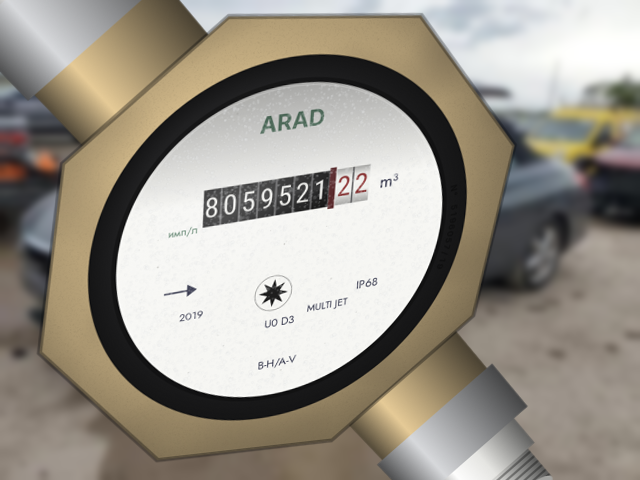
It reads 8059521.22 m³
